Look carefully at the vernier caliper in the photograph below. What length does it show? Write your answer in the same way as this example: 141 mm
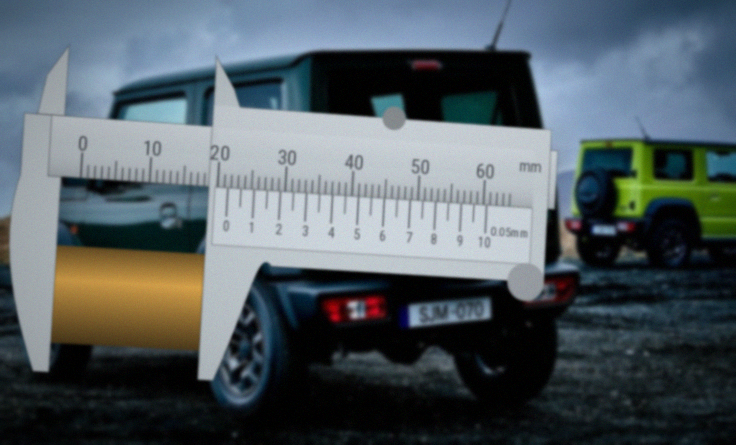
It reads 21.5 mm
